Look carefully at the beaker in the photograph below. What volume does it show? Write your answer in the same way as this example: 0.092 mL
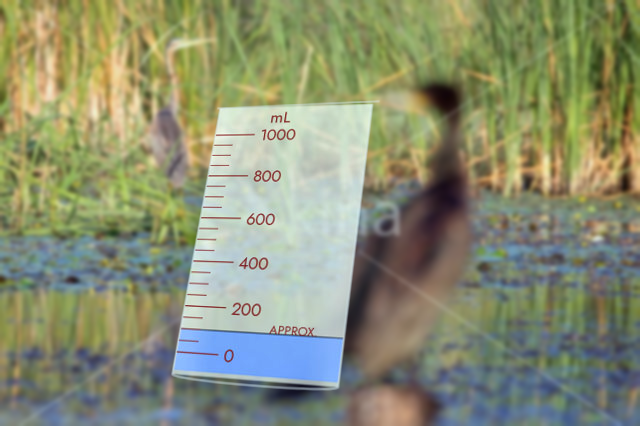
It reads 100 mL
